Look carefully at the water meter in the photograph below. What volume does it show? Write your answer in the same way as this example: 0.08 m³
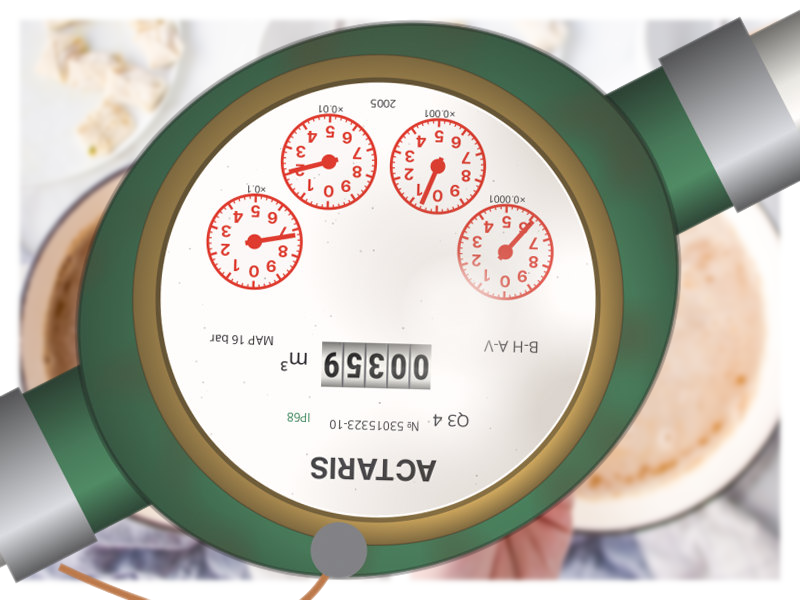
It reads 359.7206 m³
